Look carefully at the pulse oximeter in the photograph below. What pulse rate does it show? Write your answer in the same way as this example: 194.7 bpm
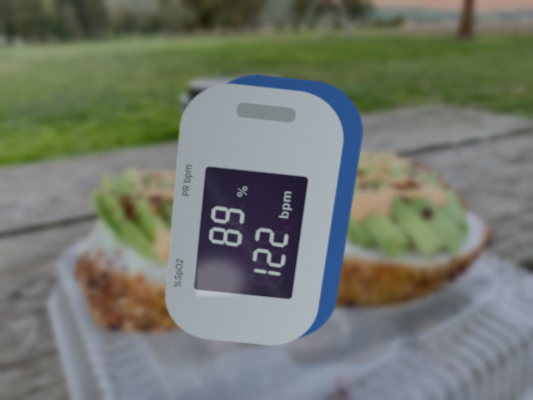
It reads 122 bpm
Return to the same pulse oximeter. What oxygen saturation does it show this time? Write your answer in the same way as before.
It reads 89 %
